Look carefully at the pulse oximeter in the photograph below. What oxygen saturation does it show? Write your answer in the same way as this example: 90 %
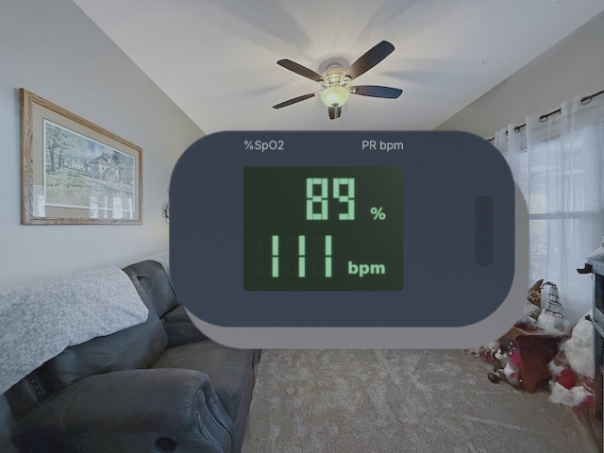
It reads 89 %
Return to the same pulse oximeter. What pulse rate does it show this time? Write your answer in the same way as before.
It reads 111 bpm
